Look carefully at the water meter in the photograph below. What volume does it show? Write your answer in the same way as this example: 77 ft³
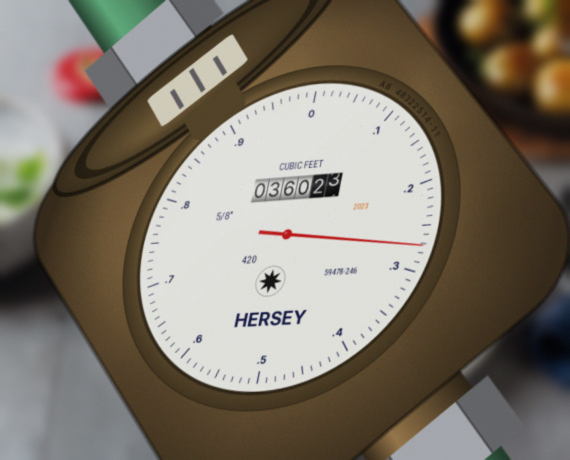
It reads 36023.27 ft³
